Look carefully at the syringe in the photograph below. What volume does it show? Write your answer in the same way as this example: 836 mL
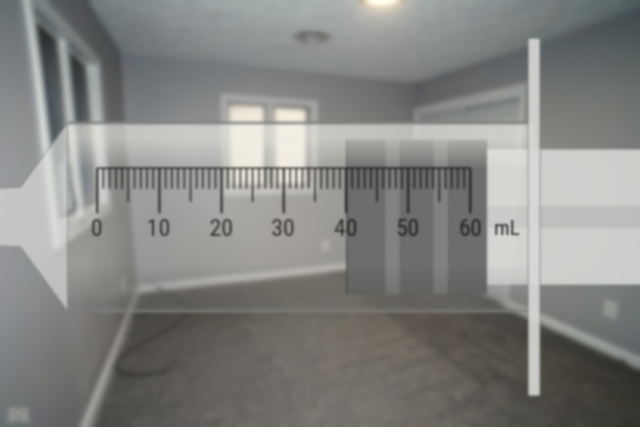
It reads 40 mL
